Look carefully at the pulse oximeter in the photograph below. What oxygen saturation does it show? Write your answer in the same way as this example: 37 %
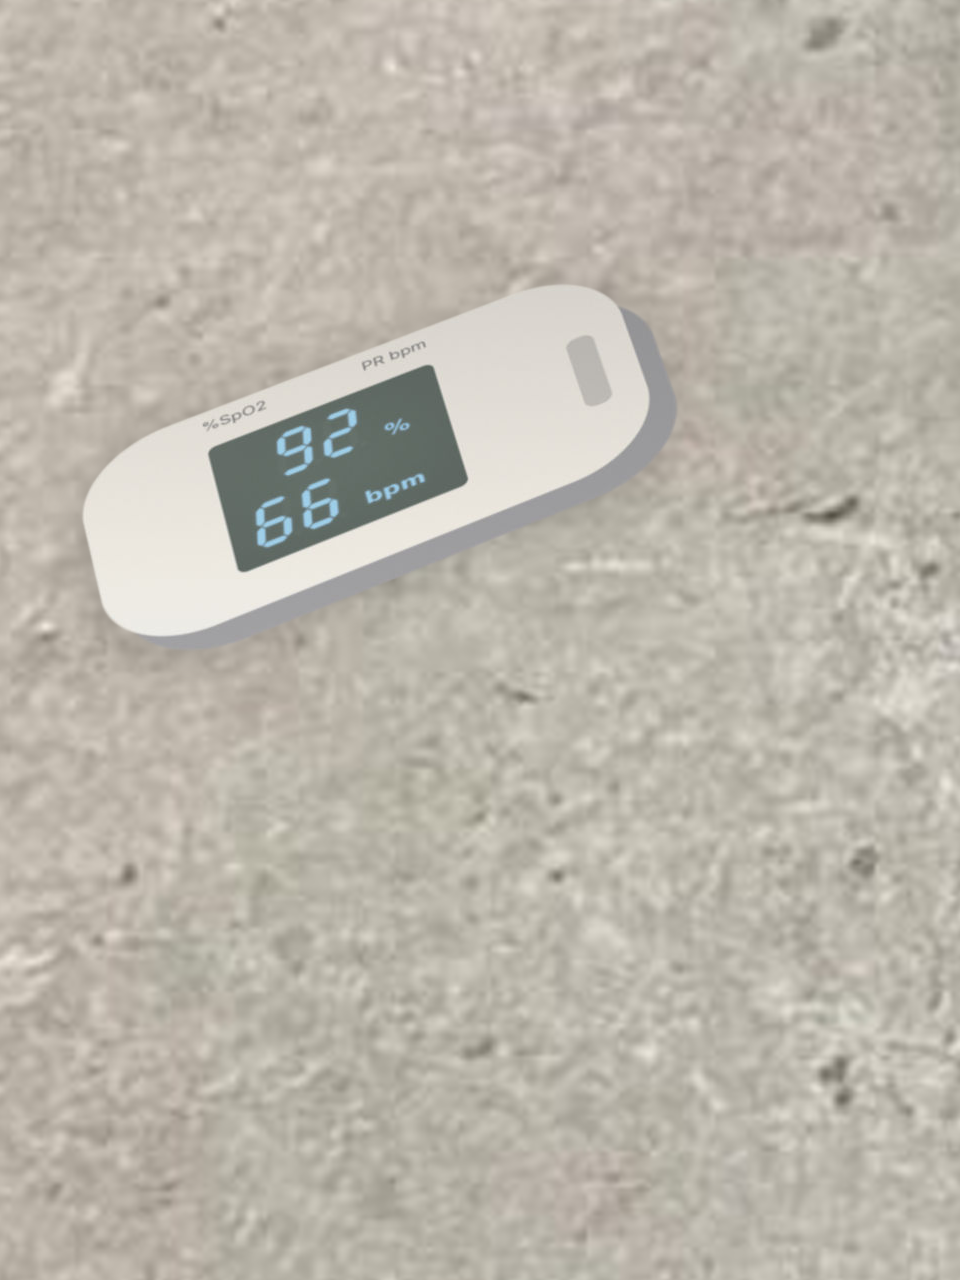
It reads 92 %
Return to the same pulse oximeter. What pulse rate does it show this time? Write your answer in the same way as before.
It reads 66 bpm
